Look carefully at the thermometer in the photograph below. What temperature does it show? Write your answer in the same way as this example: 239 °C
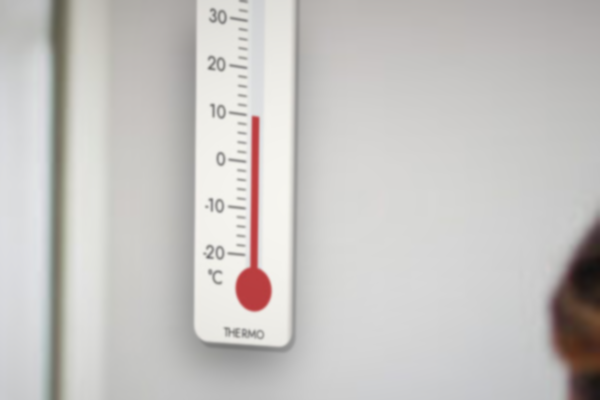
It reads 10 °C
